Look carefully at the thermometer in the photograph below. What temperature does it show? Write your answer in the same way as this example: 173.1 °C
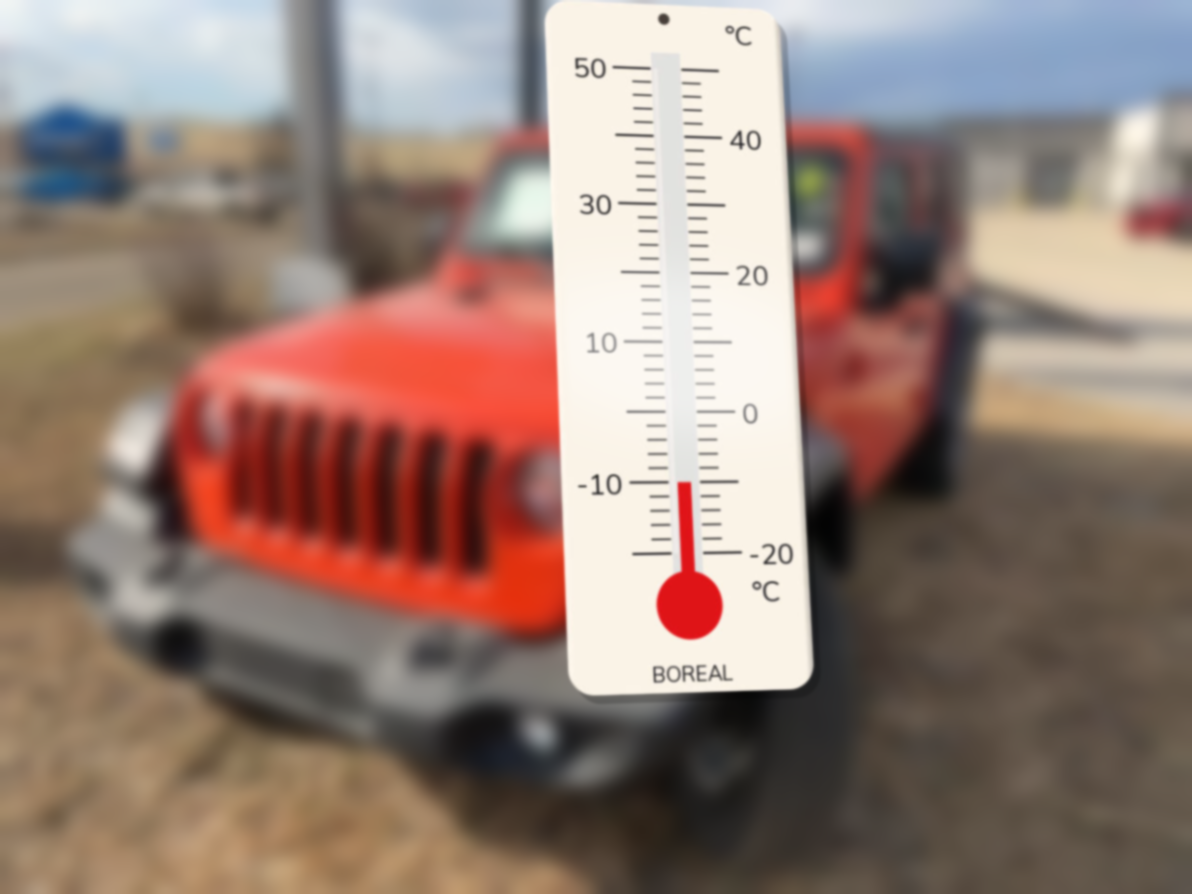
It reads -10 °C
